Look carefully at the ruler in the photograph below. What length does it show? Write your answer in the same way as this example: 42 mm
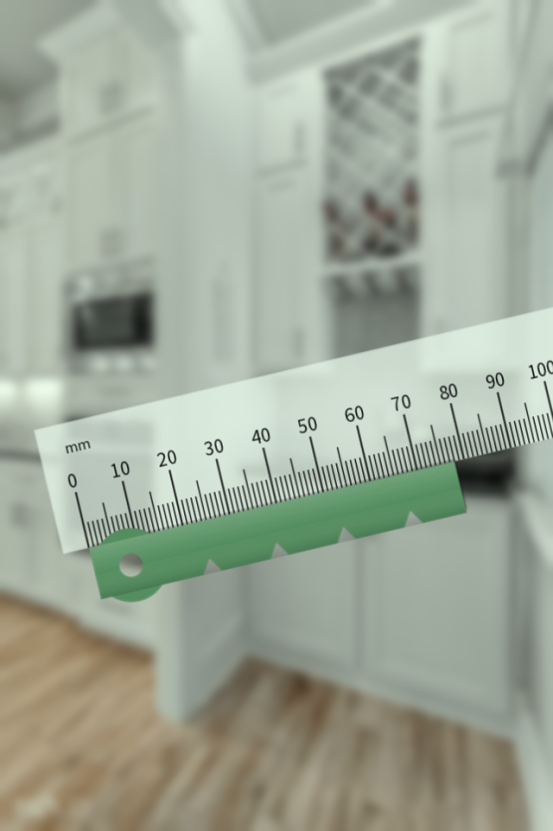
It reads 78 mm
